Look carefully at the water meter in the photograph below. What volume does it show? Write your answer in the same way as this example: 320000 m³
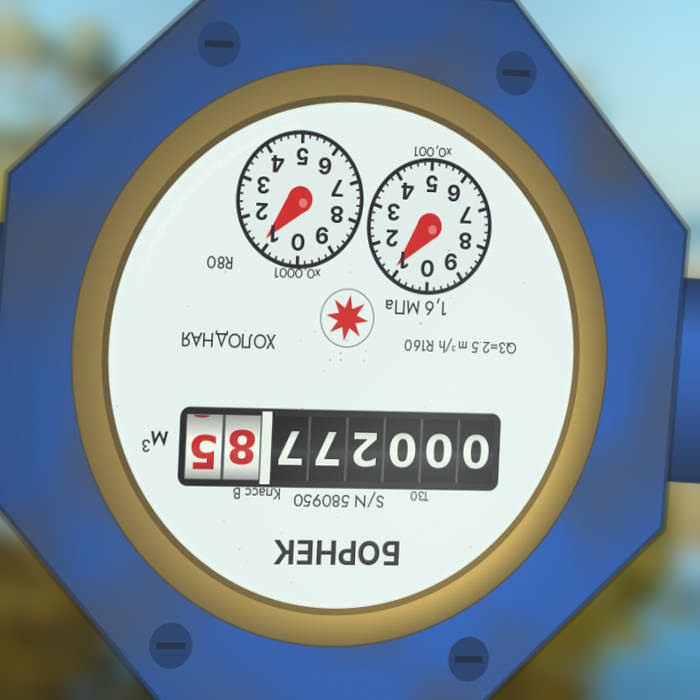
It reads 277.8511 m³
